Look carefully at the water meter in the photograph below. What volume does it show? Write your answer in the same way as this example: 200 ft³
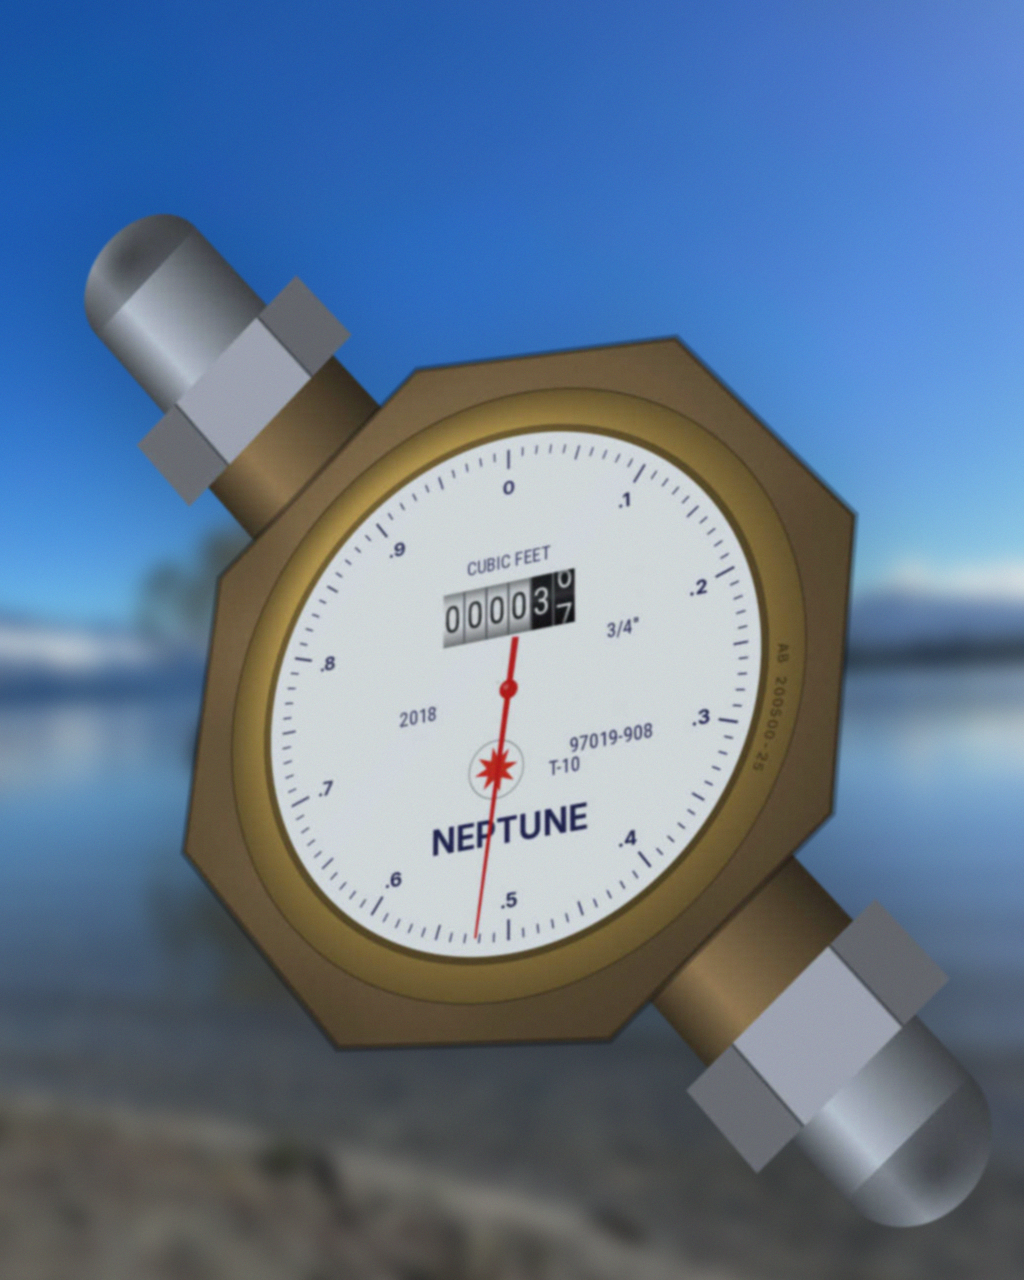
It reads 36.52 ft³
